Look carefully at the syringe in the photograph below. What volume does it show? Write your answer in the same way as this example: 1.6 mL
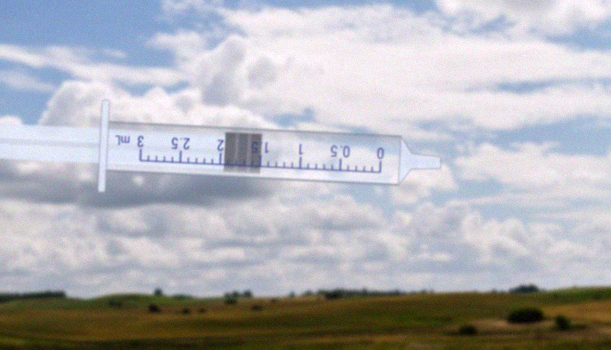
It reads 1.5 mL
